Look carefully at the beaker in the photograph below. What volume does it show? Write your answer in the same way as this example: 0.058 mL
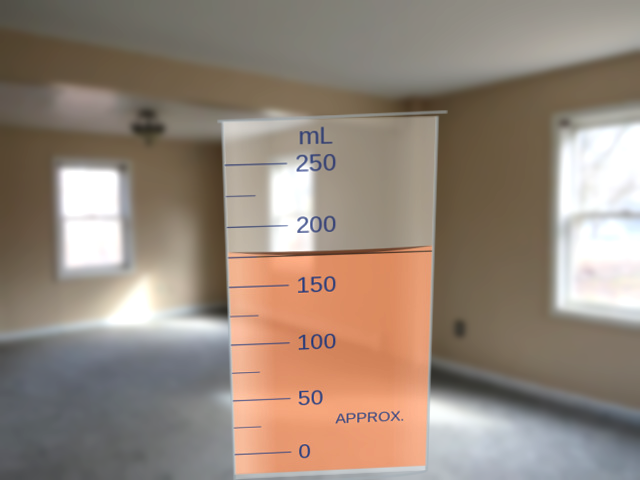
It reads 175 mL
